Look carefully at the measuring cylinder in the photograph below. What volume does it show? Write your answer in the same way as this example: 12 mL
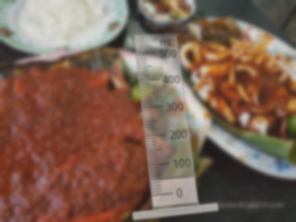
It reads 50 mL
